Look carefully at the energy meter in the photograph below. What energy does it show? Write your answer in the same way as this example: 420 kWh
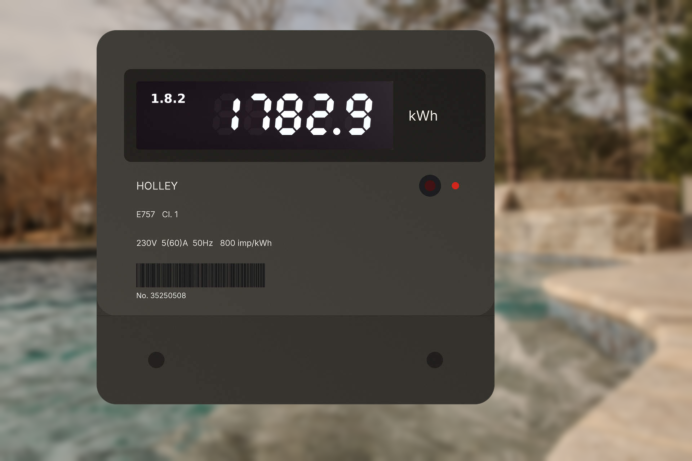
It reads 1782.9 kWh
